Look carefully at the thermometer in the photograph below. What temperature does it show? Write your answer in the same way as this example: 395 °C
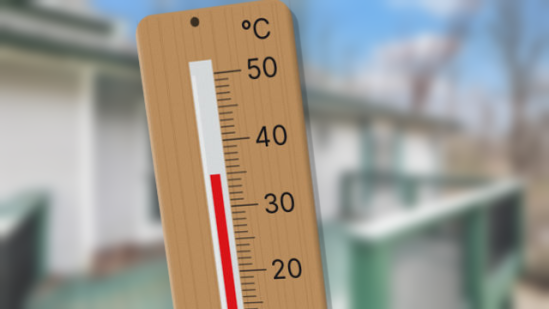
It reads 35 °C
